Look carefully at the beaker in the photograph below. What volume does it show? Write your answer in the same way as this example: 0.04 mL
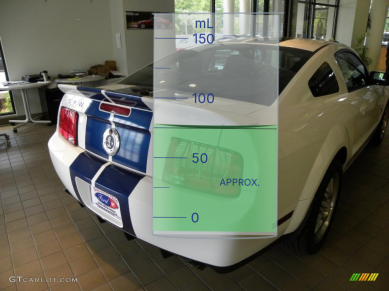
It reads 75 mL
